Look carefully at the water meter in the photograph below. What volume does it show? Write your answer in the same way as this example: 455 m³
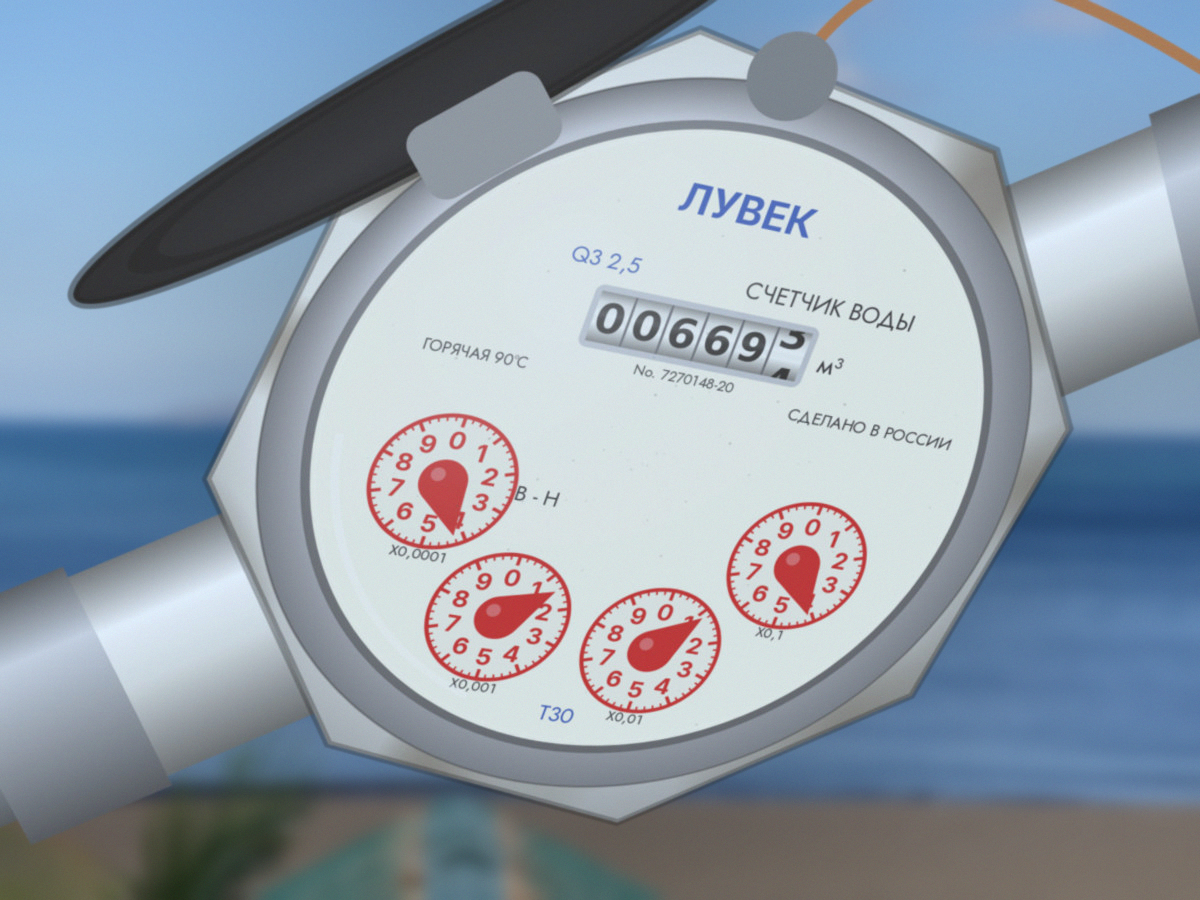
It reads 6693.4114 m³
